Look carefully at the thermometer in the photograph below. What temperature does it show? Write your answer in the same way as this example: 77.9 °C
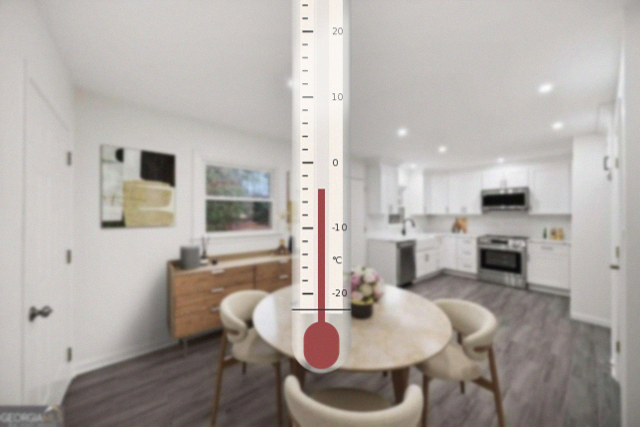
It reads -4 °C
